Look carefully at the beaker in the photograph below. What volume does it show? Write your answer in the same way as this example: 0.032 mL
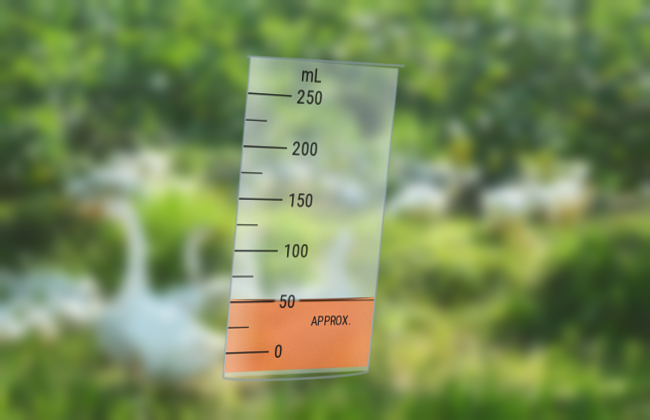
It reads 50 mL
